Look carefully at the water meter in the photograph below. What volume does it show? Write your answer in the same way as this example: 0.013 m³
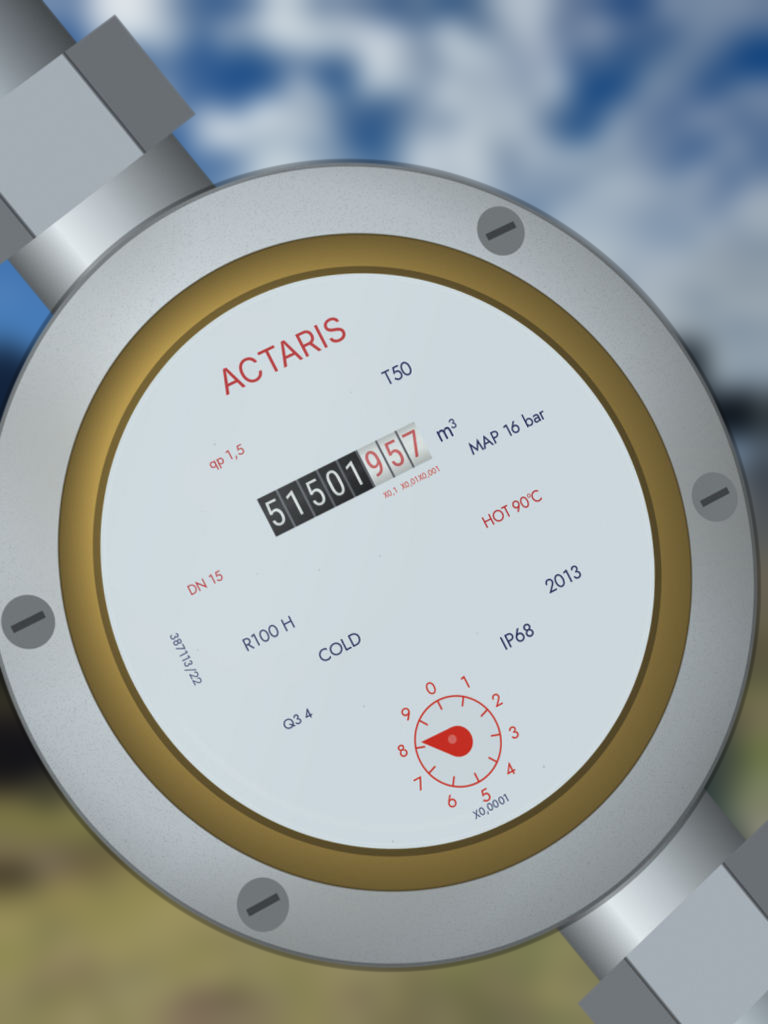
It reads 51501.9578 m³
